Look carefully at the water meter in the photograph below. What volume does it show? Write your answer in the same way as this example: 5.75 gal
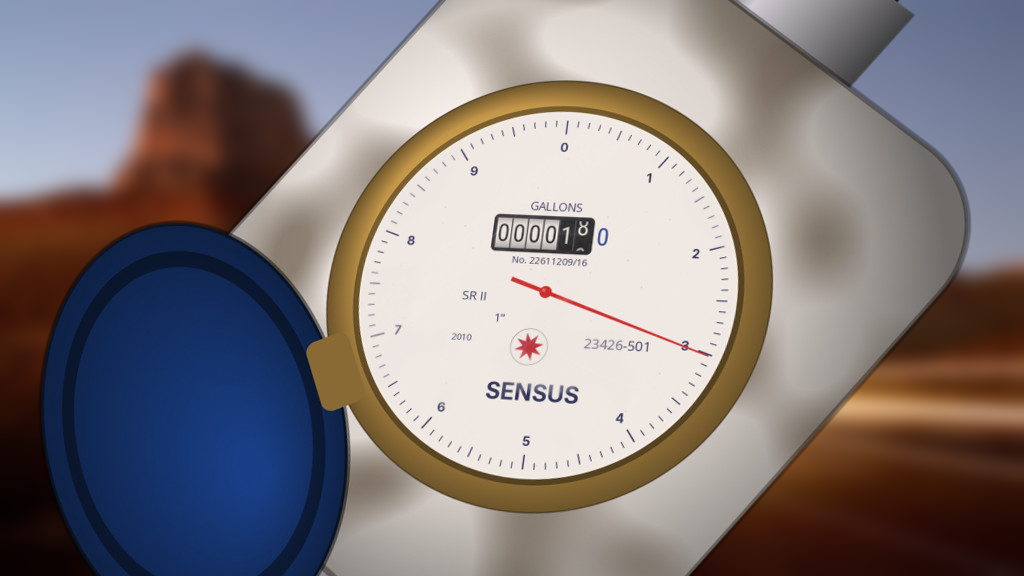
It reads 183.0 gal
